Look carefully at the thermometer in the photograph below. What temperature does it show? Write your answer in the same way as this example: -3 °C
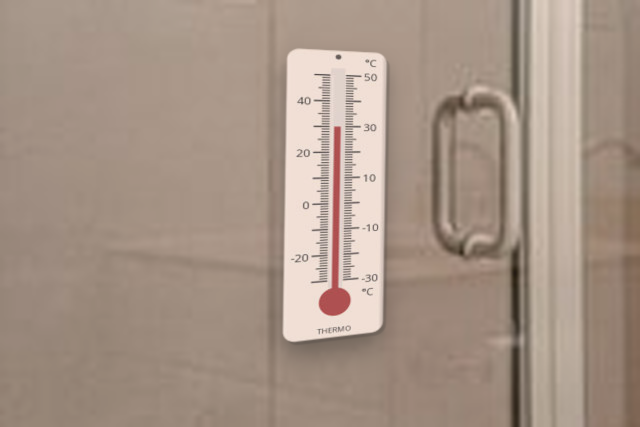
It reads 30 °C
